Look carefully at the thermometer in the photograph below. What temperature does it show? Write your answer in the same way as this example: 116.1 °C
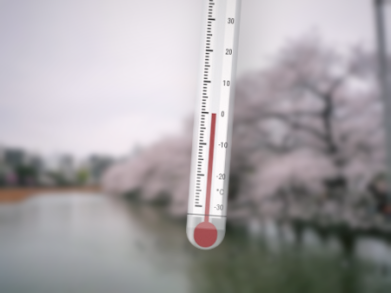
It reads 0 °C
